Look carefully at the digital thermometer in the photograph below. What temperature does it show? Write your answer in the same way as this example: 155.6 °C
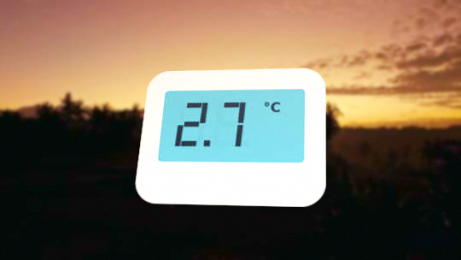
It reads 2.7 °C
